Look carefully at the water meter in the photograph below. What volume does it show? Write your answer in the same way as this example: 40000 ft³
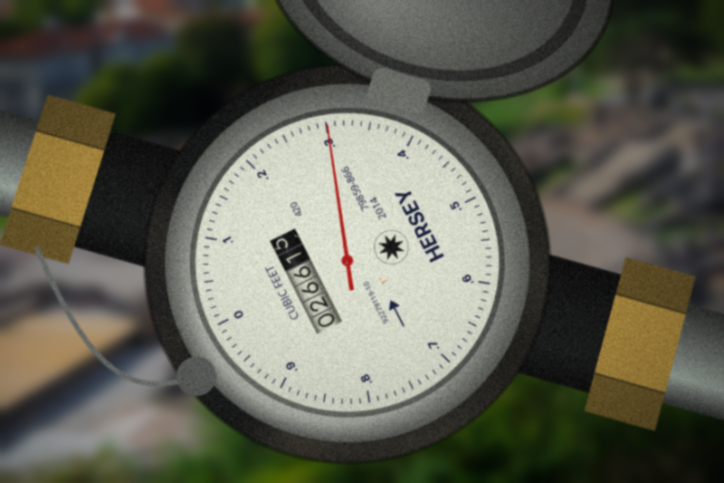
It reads 26615.30 ft³
